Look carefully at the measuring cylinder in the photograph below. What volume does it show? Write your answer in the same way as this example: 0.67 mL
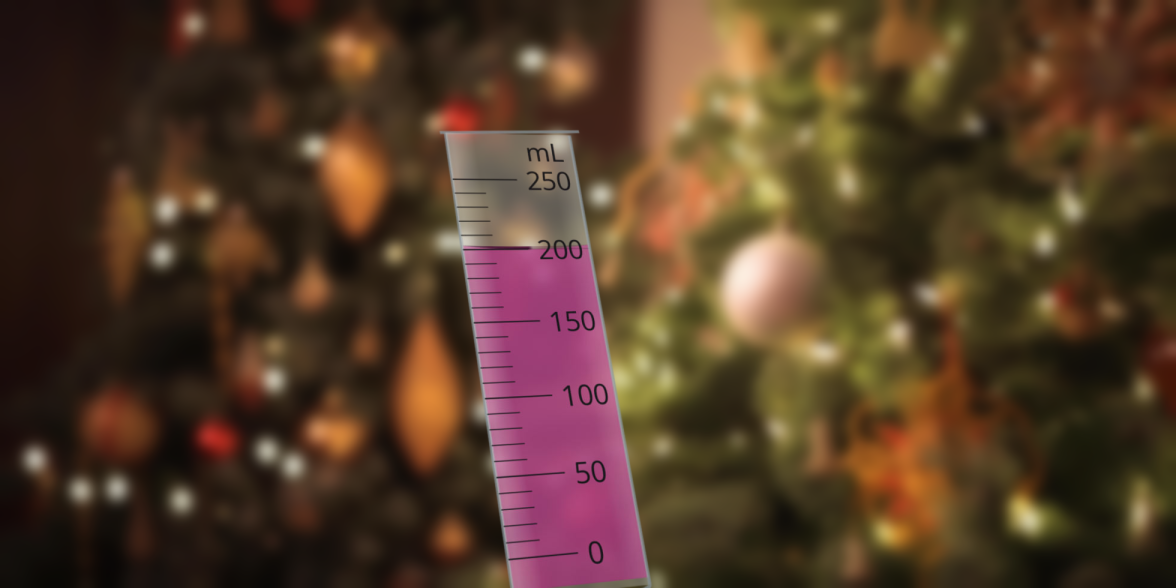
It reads 200 mL
